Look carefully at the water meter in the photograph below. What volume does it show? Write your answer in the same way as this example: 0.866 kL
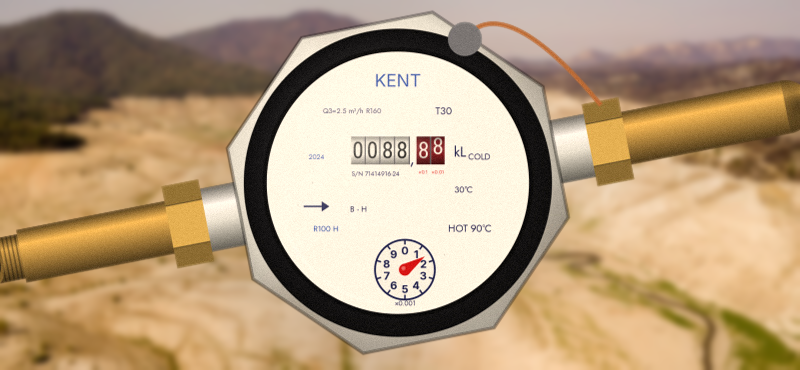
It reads 88.881 kL
